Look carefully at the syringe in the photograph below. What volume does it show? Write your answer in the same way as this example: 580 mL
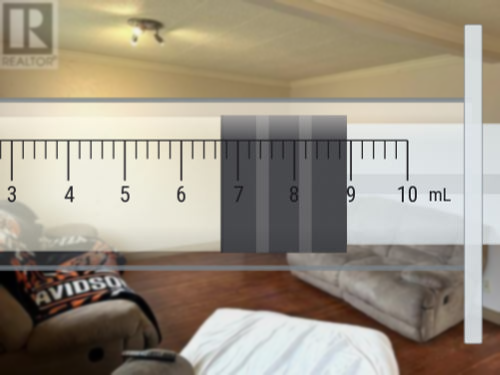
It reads 6.7 mL
